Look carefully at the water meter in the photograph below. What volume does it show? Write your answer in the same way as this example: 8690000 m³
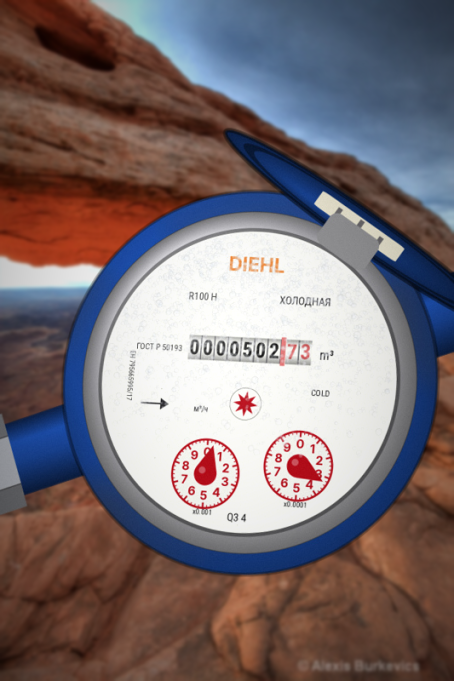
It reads 502.7303 m³
